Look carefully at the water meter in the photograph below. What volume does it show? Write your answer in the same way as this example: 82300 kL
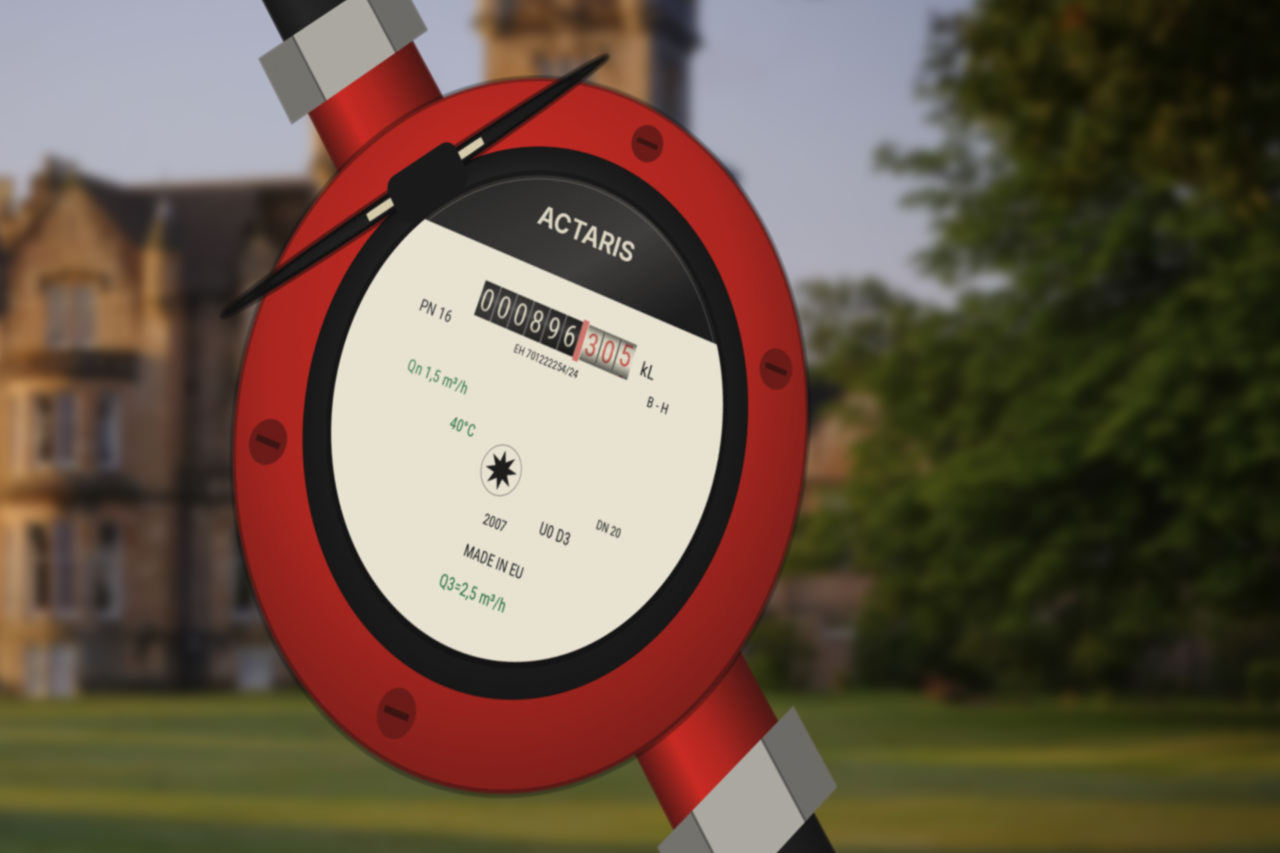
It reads 896.305 kL
